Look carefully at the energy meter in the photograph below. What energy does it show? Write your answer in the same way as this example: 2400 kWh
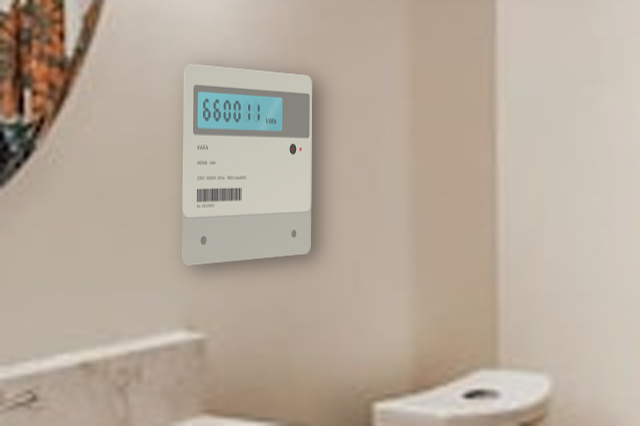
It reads 660011 kWh
